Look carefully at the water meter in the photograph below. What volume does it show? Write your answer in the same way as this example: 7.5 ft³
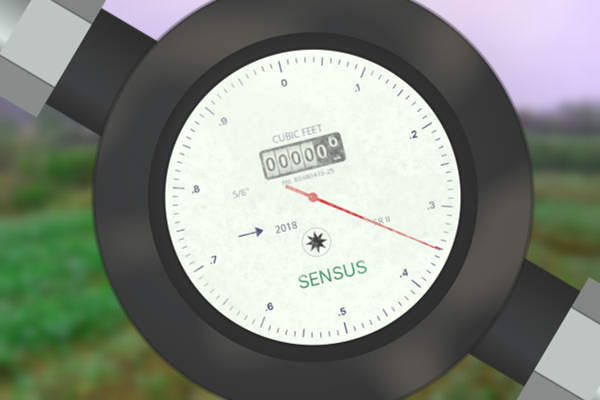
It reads 6.35 ft³
